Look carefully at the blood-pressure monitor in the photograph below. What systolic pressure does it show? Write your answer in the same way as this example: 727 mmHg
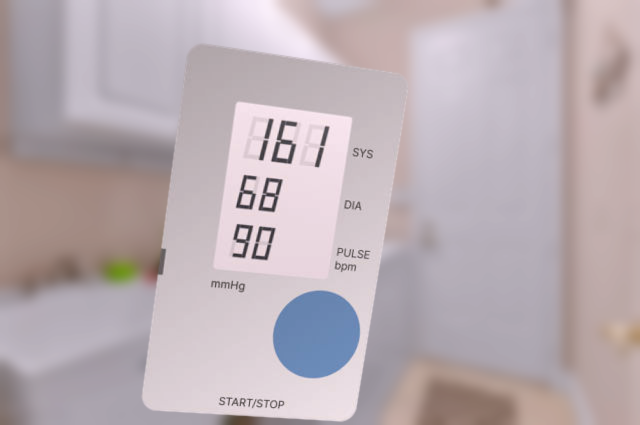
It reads 161 mmHg
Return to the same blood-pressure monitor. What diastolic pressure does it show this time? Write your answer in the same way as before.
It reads 68 mmHg
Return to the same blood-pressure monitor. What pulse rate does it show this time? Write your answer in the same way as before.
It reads 90 bpm
